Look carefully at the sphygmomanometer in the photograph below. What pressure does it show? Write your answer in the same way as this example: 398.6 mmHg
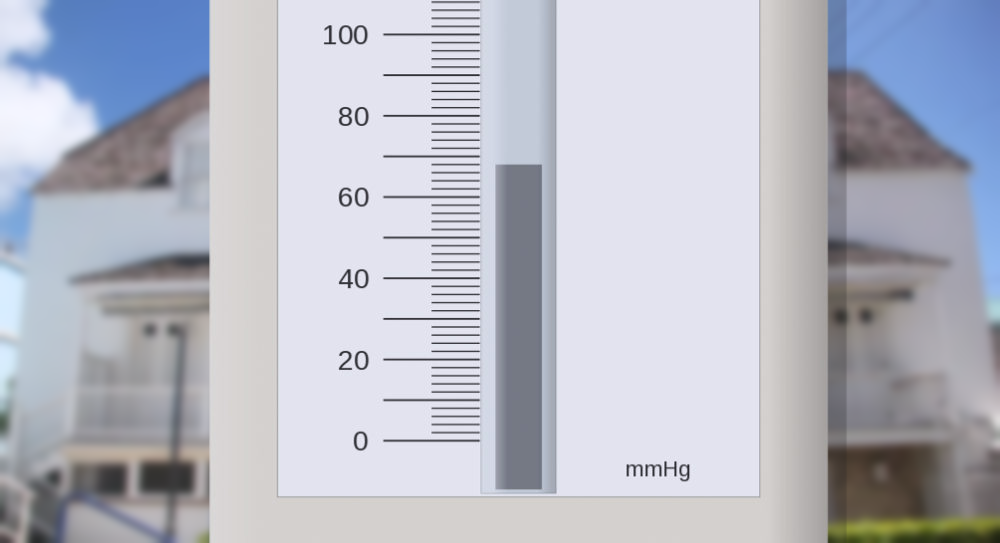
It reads 68 mmHg
